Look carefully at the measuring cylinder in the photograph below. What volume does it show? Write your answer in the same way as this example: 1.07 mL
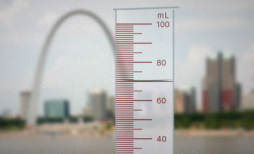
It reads 70 mL
